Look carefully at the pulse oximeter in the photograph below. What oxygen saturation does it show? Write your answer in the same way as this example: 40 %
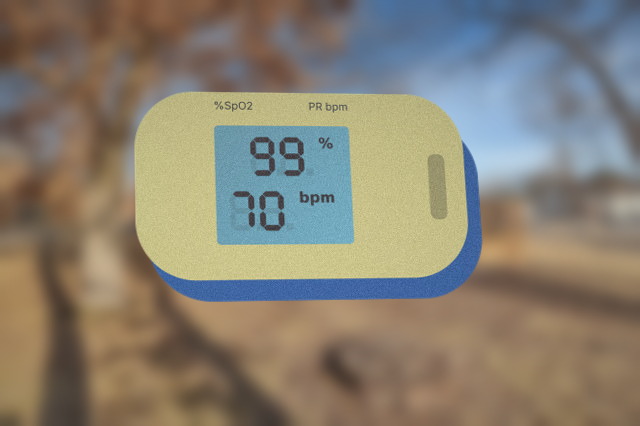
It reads 99 %
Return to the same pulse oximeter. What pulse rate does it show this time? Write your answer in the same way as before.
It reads 70 bpm
